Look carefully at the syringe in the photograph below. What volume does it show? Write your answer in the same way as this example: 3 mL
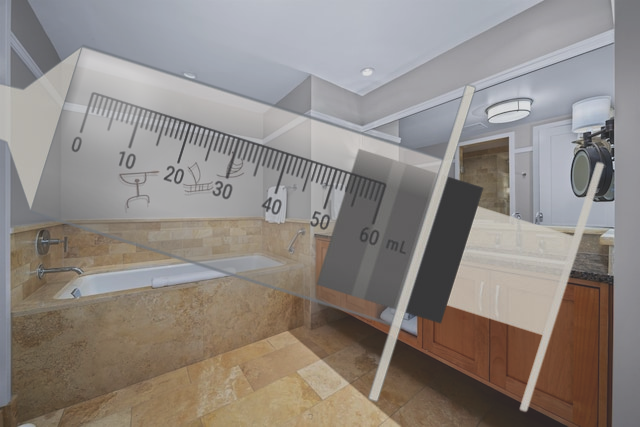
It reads 53 mL
